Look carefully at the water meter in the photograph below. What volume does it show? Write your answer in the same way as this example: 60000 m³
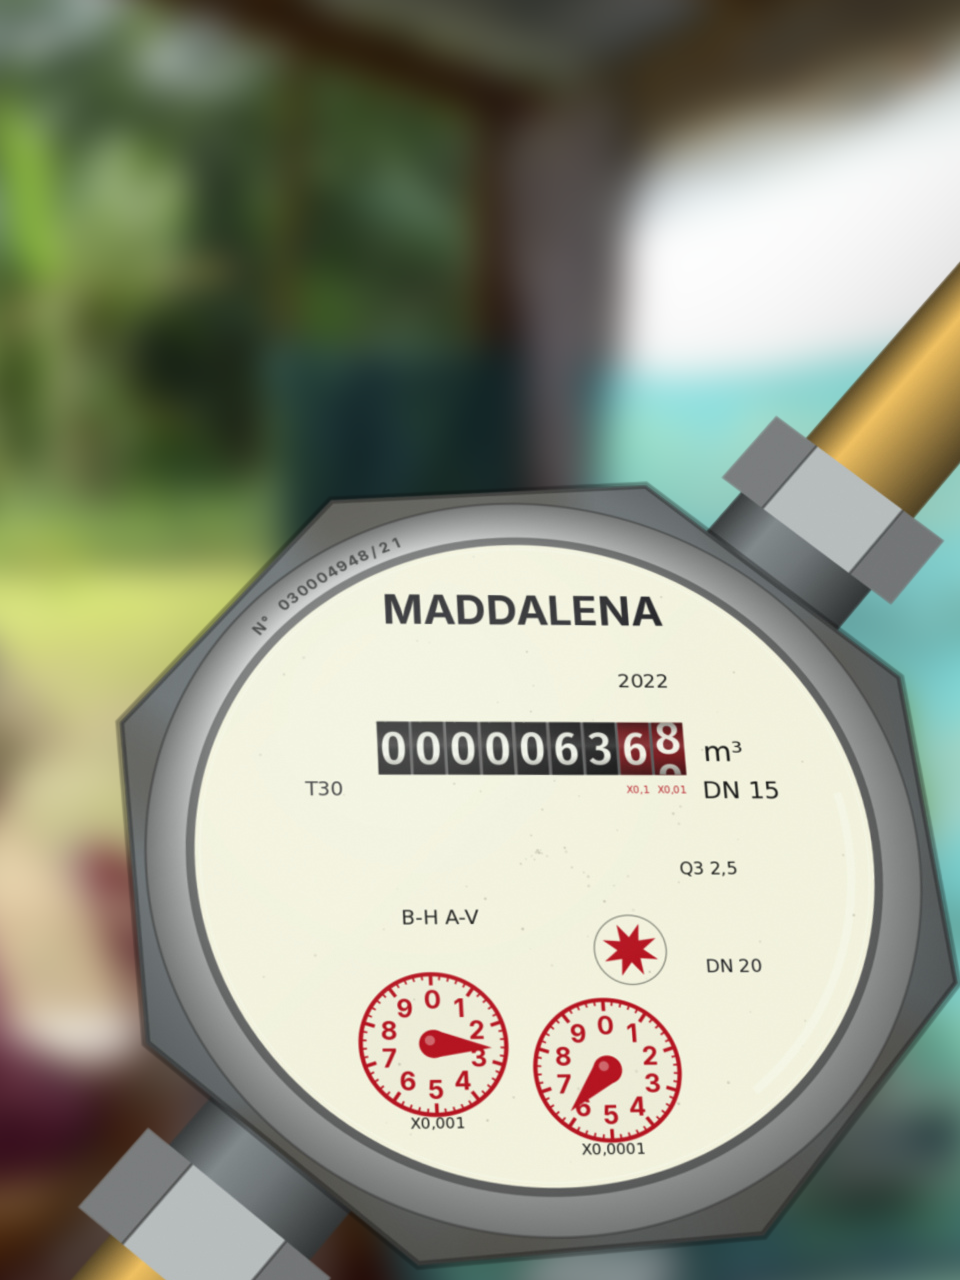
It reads 63.6826 m³
